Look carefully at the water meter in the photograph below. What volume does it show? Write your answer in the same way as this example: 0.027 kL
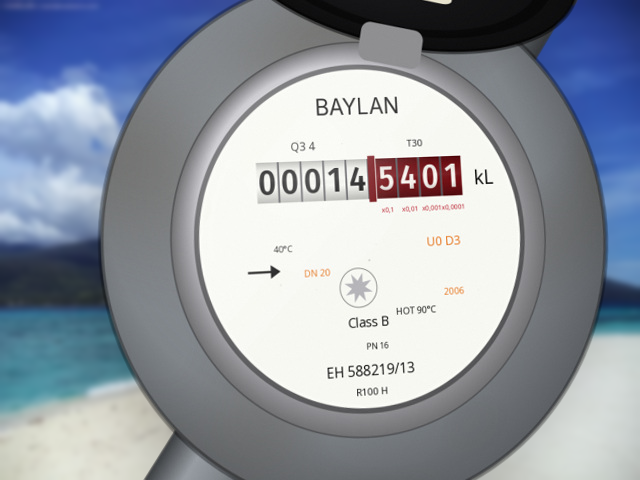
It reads 14.5401 kL
